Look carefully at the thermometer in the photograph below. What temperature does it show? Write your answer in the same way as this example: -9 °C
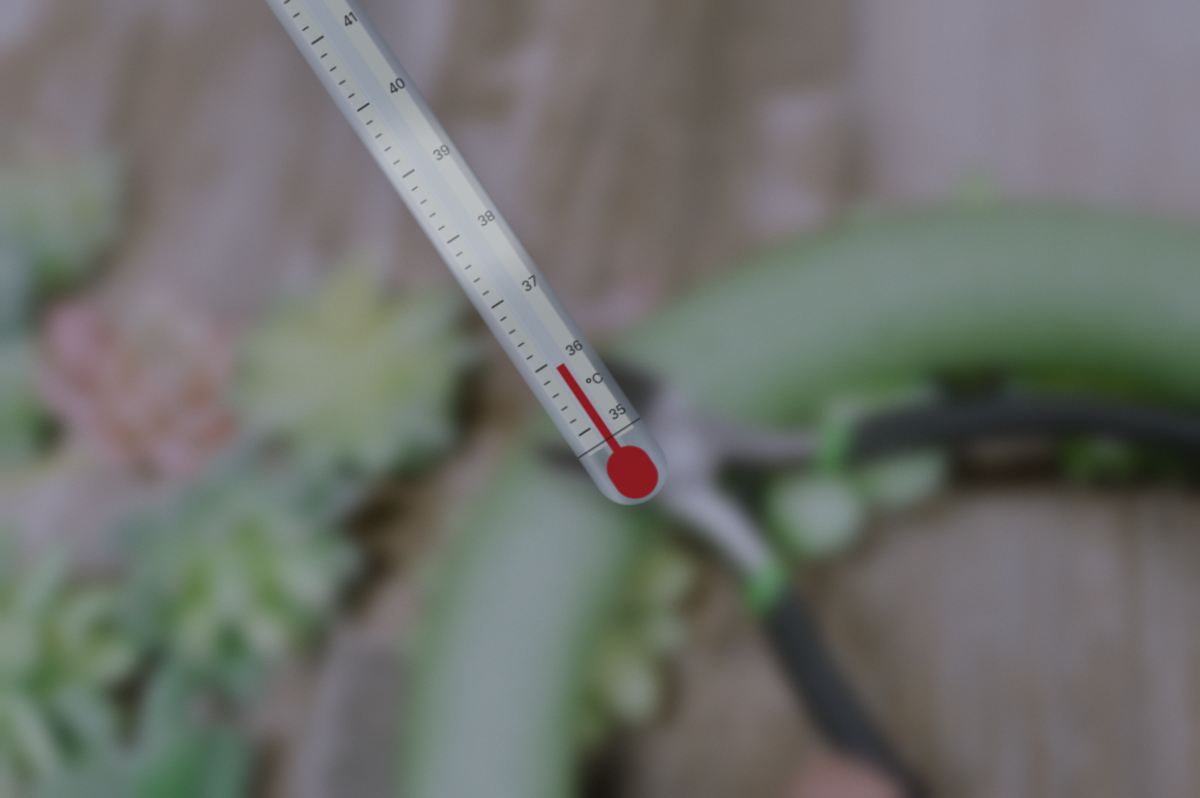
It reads 35.9 °C
